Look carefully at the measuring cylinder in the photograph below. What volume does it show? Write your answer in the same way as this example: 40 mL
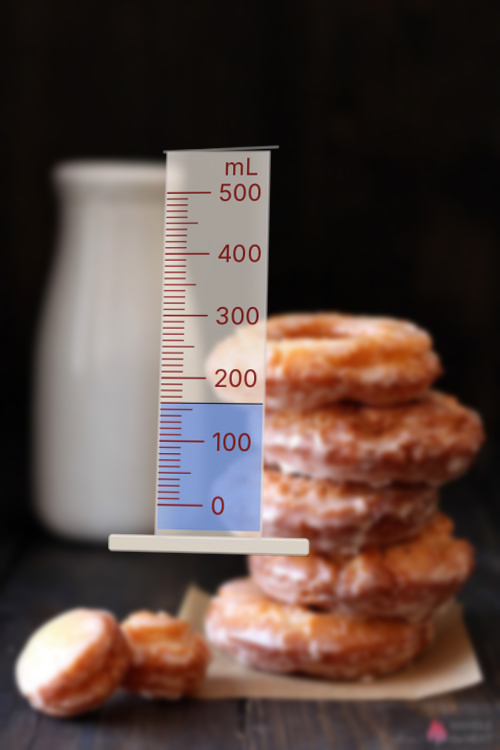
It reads 160 mL
